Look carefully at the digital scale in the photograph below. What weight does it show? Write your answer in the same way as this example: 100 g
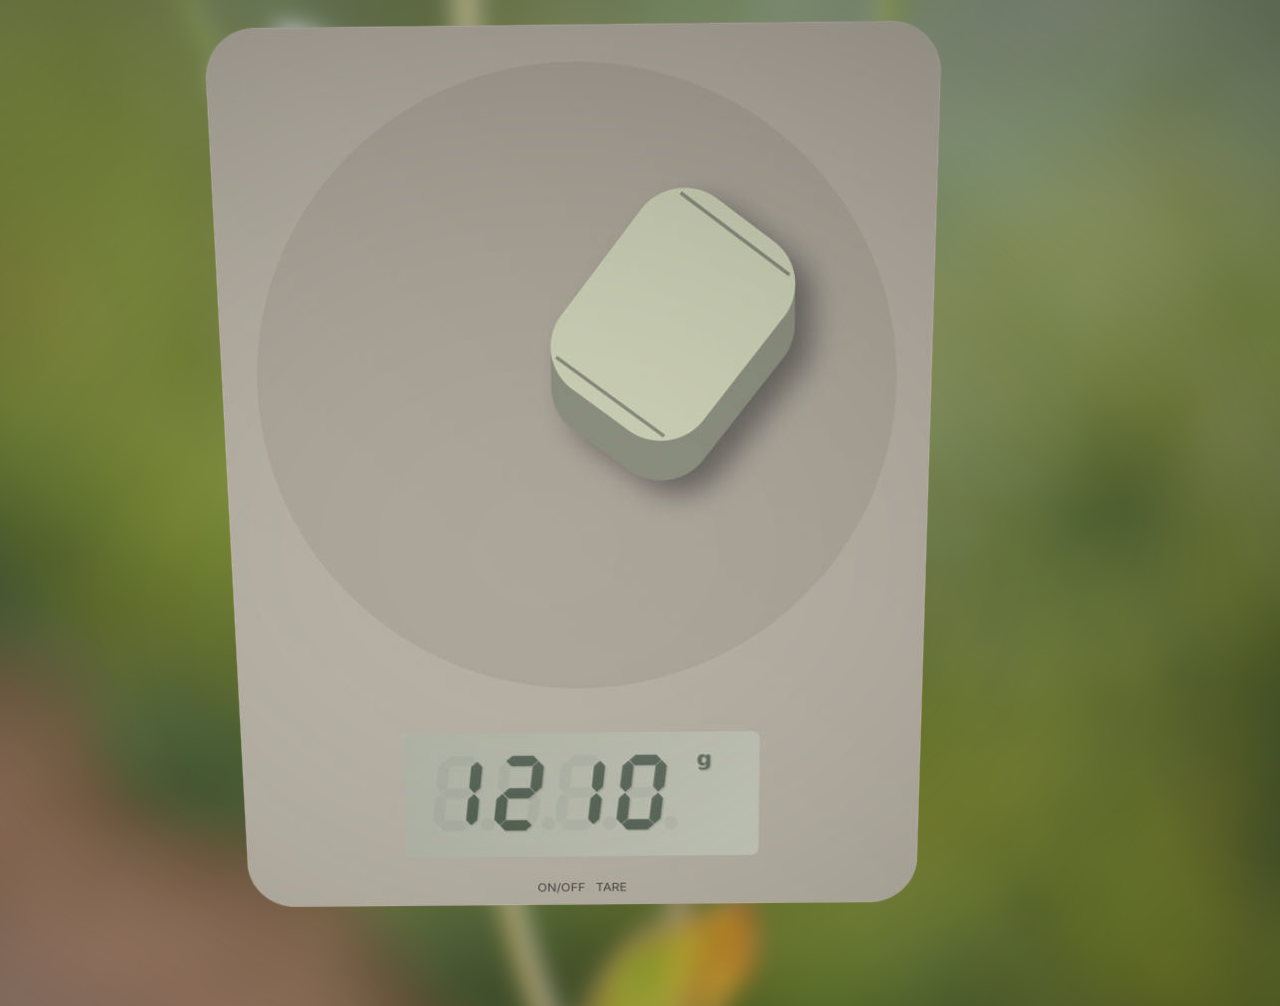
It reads 1210 g
